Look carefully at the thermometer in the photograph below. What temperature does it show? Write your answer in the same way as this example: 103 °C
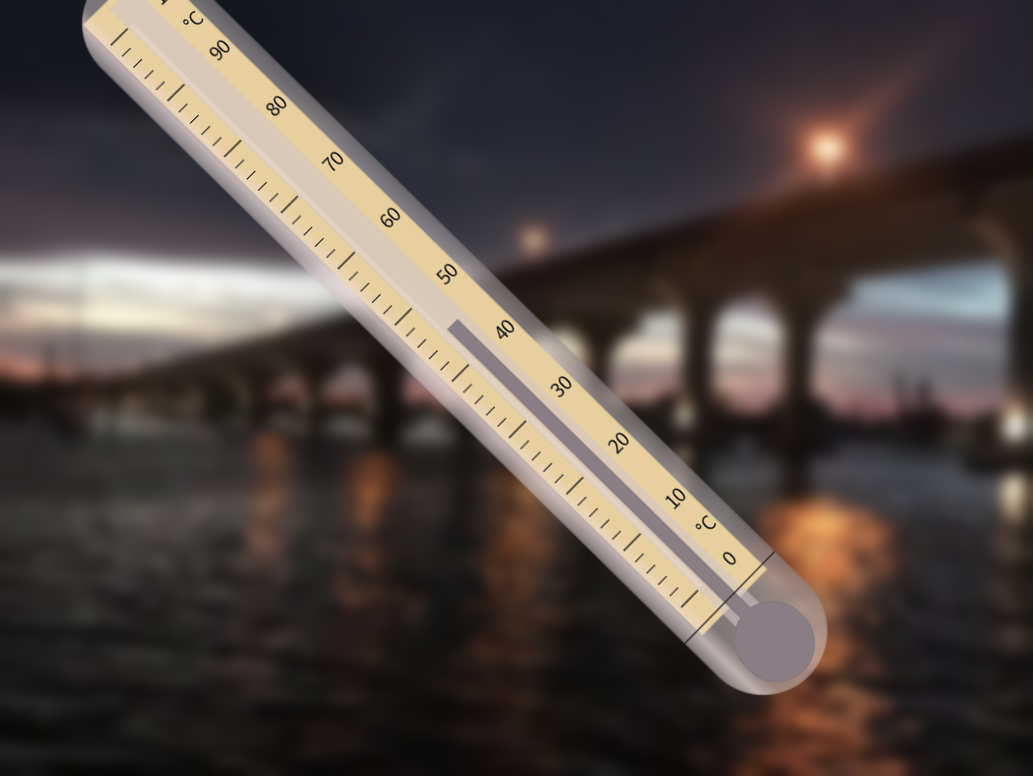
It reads 45 °C
